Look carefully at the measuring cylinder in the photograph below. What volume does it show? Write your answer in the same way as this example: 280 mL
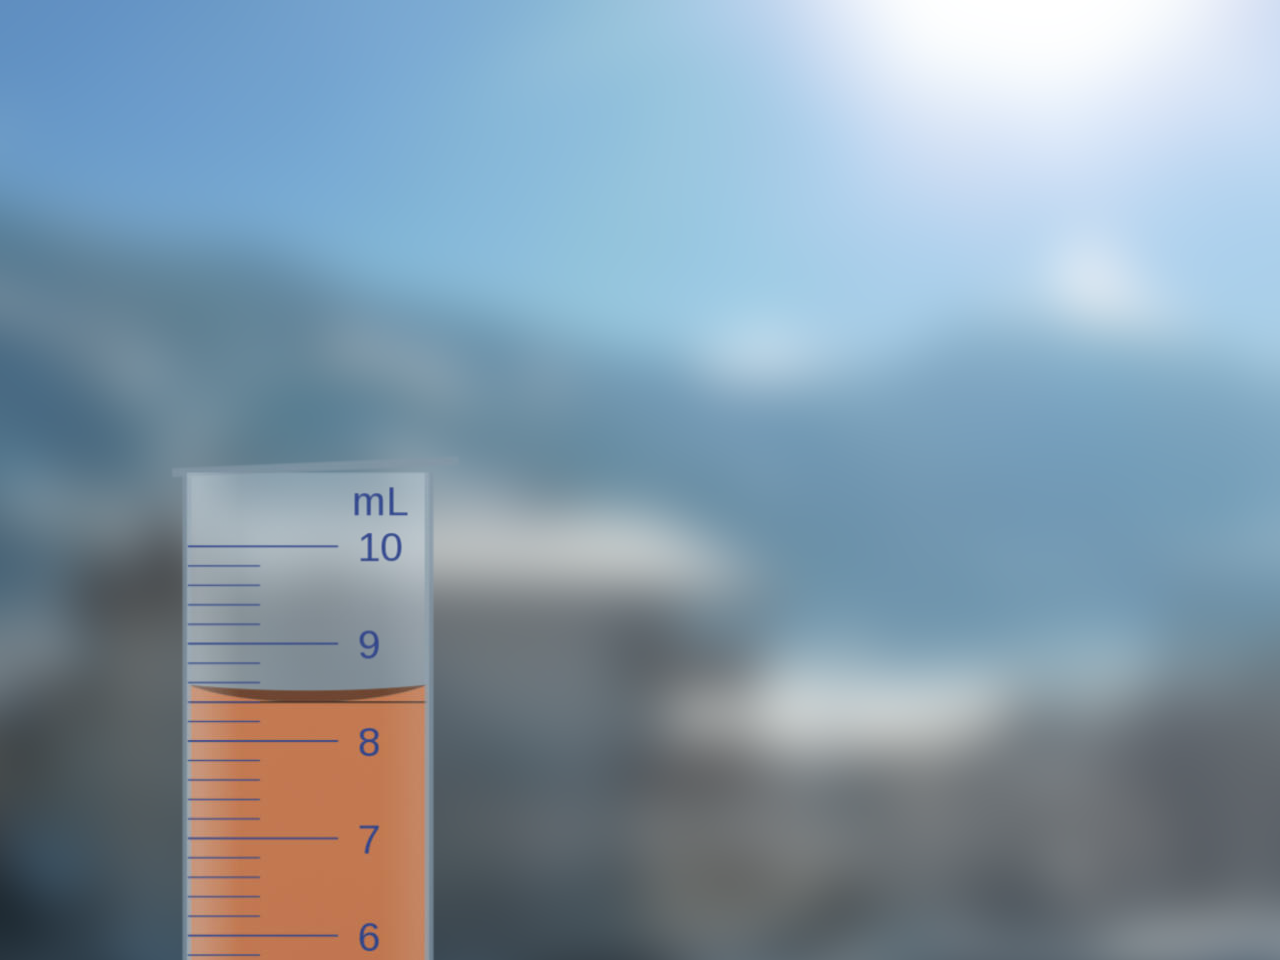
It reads 8.4 mL
